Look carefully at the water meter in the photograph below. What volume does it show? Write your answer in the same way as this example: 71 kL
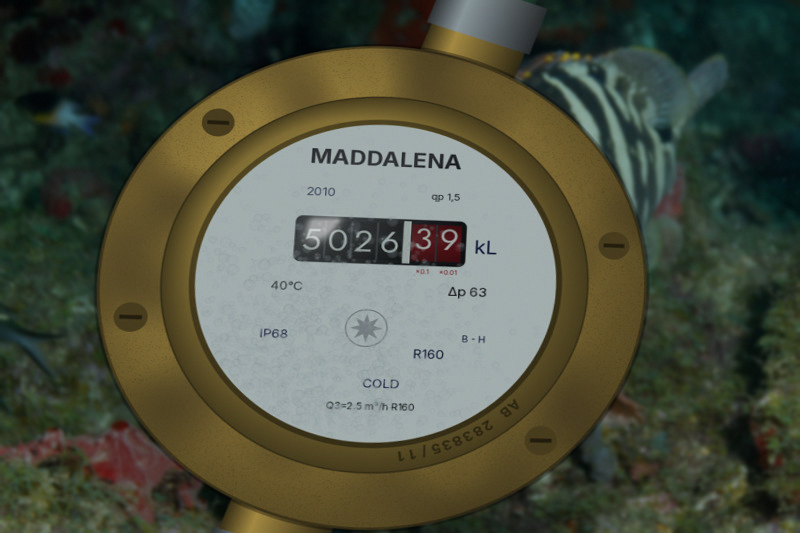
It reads 5026.39 kL
